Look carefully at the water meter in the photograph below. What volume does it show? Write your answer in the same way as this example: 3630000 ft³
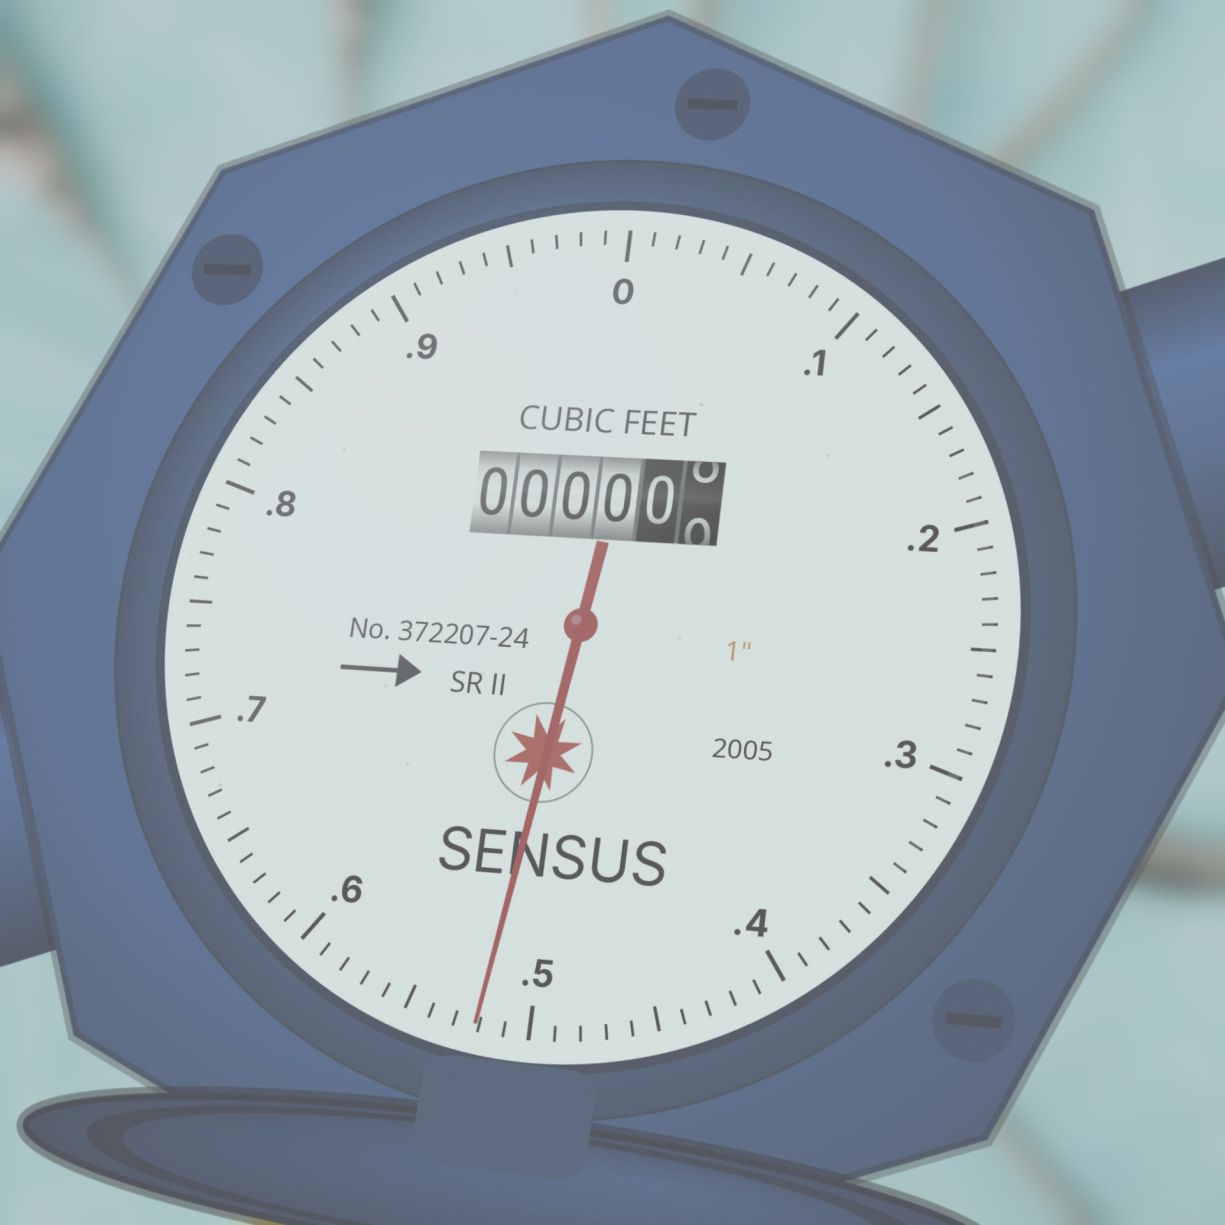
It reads 8.52 ft³
